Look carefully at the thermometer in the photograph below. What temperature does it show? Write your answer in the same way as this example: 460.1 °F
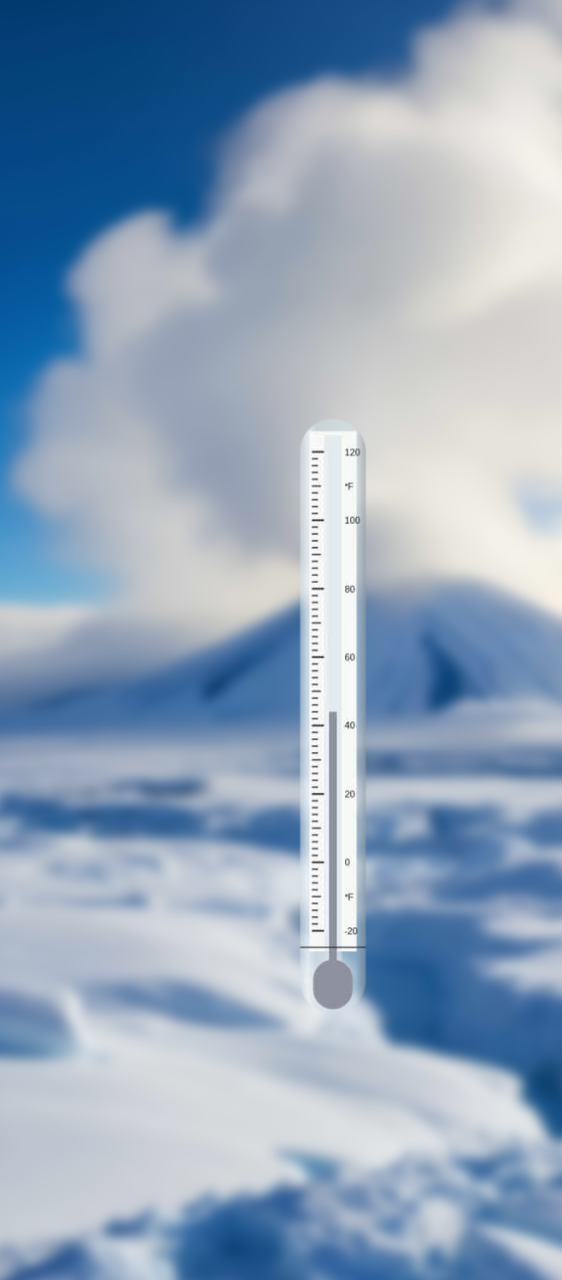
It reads 44 °F
